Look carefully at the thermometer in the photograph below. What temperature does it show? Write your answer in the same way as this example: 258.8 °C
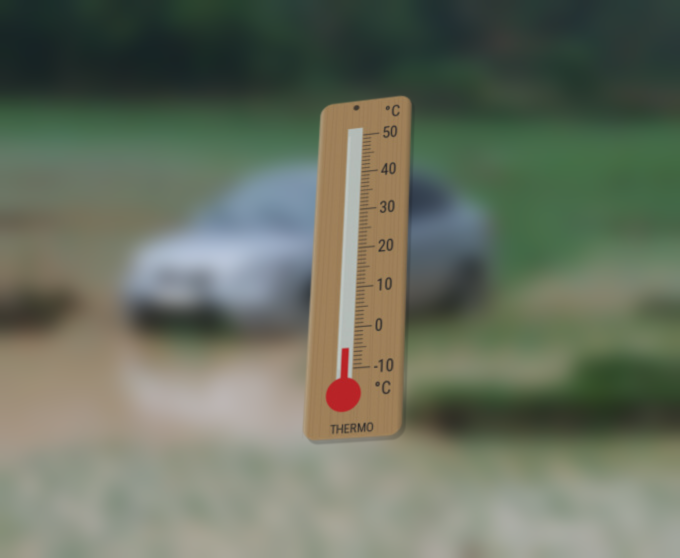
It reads -5 °C
